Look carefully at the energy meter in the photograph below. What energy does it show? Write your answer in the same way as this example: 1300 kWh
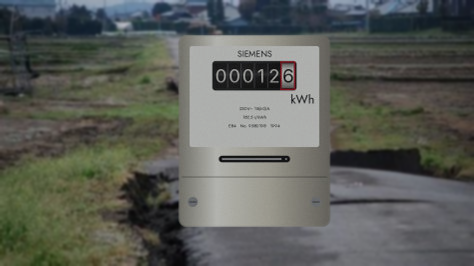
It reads 12.6 kWh
